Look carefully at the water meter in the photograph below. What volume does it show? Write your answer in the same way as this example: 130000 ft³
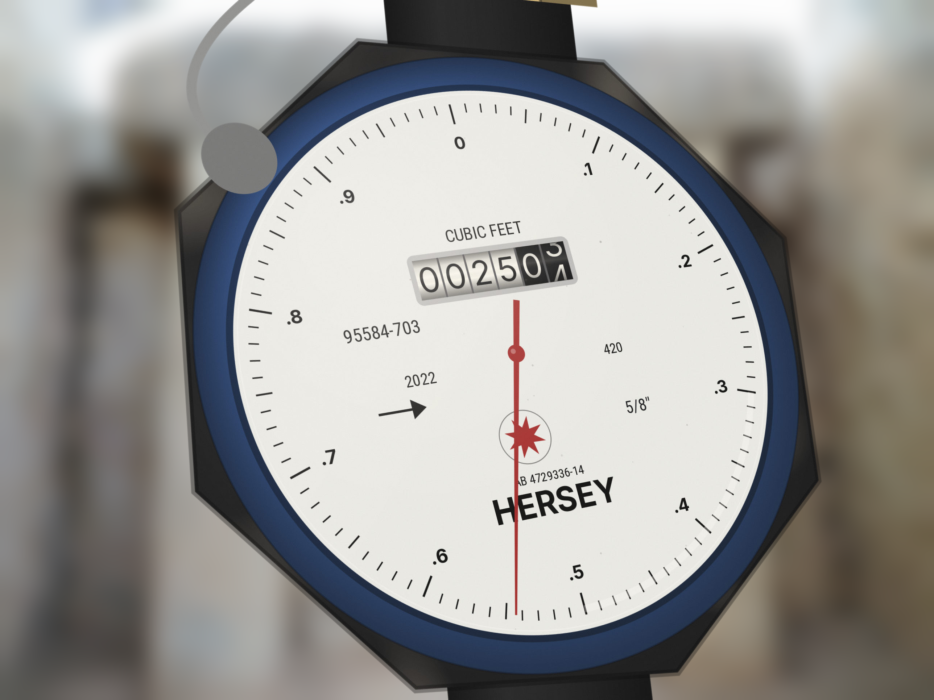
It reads 2503.54 ft³
